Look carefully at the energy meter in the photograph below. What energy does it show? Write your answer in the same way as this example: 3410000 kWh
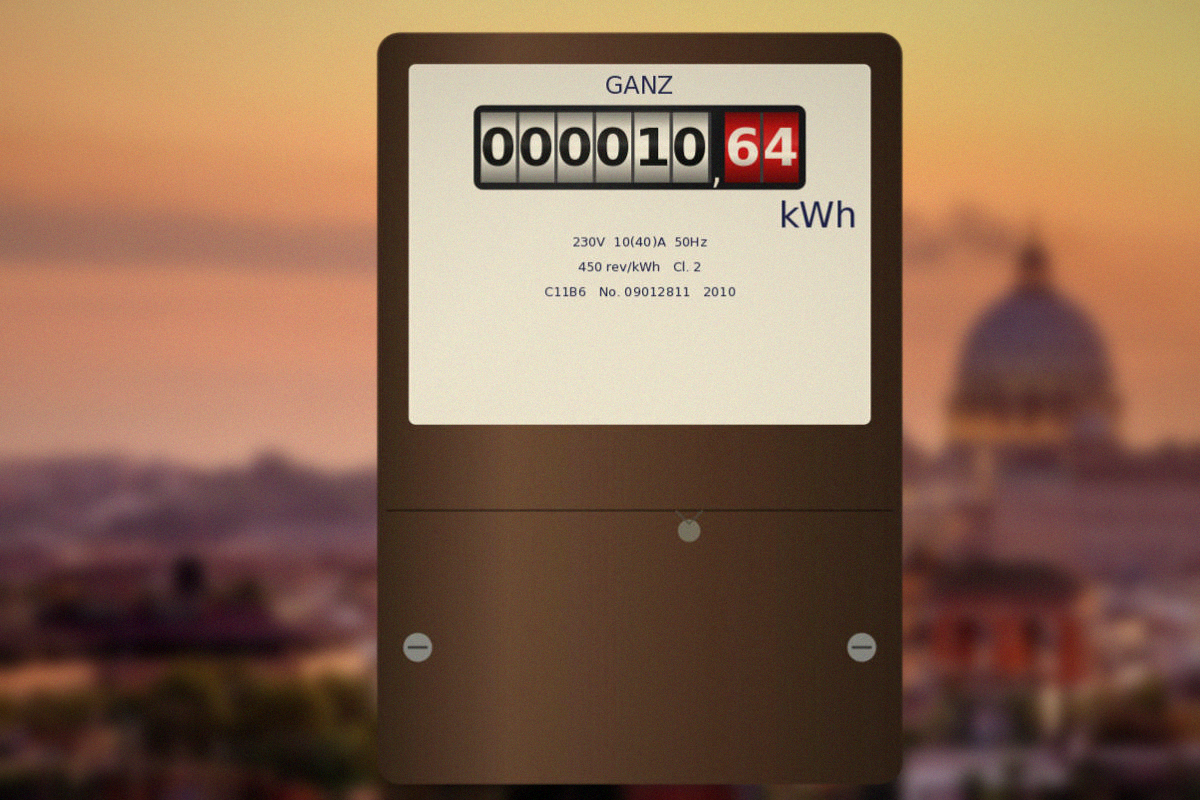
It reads 10.64 kWh
